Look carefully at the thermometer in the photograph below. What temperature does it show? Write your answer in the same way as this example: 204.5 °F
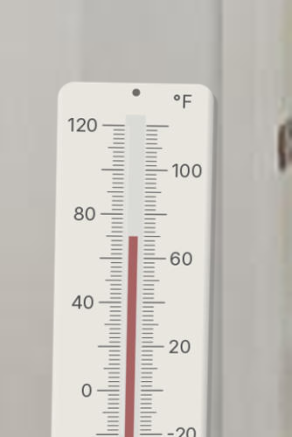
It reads 70 °F
